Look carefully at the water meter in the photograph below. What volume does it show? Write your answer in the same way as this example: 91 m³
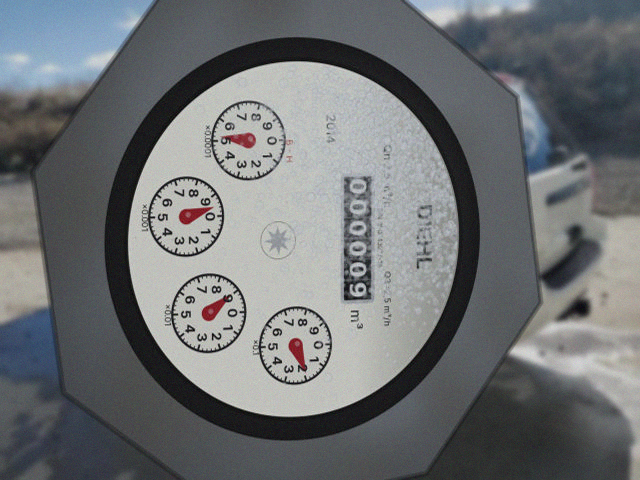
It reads 9.1895 m³
